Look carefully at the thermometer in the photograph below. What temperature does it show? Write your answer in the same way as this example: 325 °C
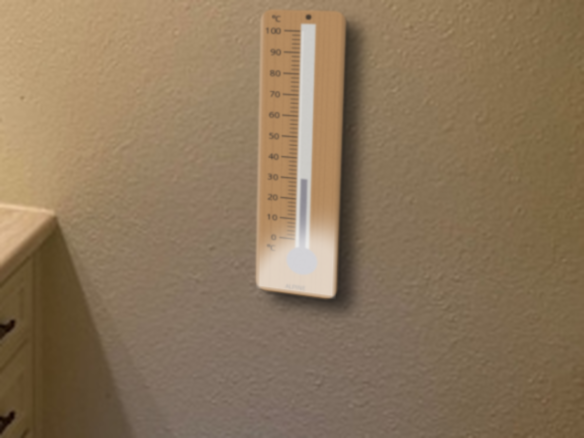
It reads 30 °C
